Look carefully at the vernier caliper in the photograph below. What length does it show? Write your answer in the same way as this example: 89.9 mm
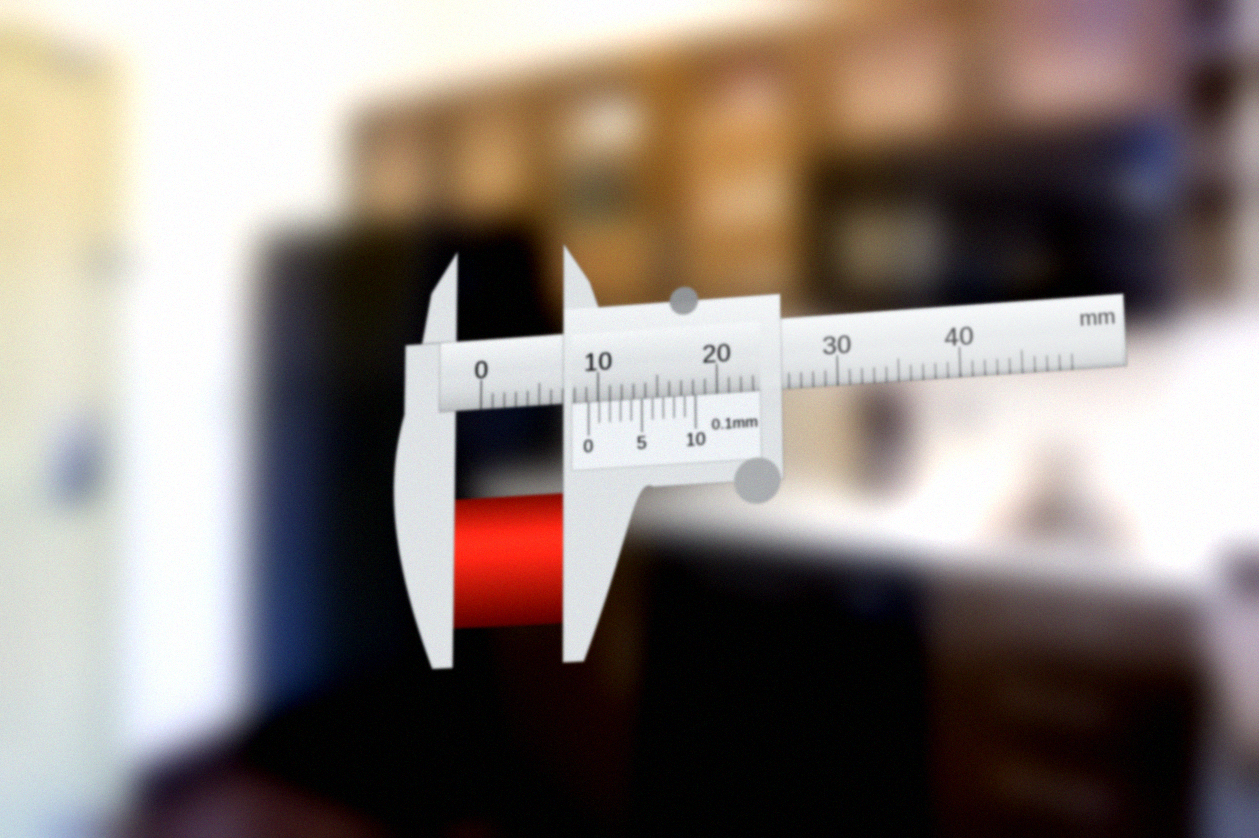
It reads 9.2 mm
